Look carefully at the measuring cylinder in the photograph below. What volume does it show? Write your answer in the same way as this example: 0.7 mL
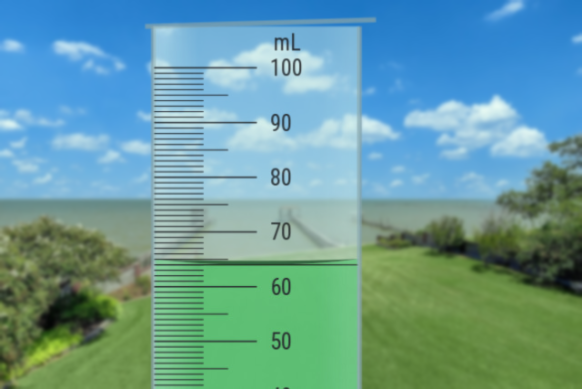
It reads 64 mL
